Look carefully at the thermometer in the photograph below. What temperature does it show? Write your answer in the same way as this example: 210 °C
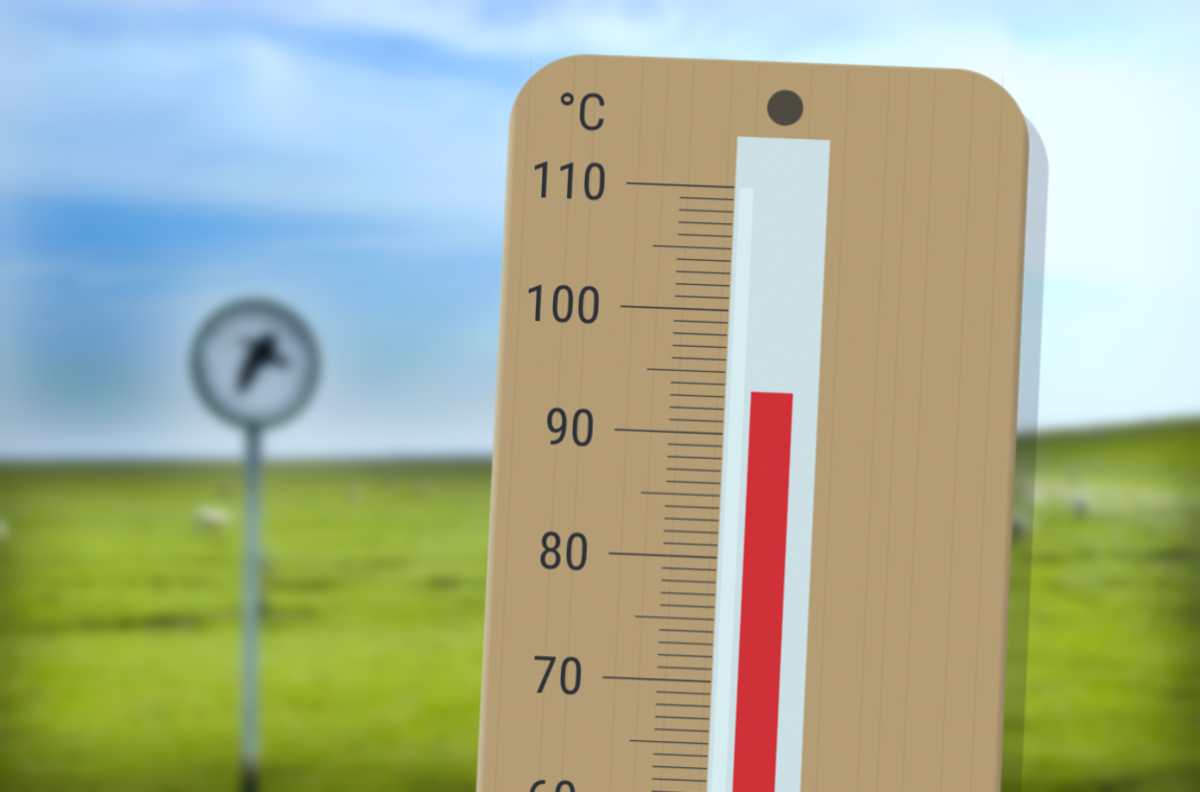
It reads 93.5 °C
